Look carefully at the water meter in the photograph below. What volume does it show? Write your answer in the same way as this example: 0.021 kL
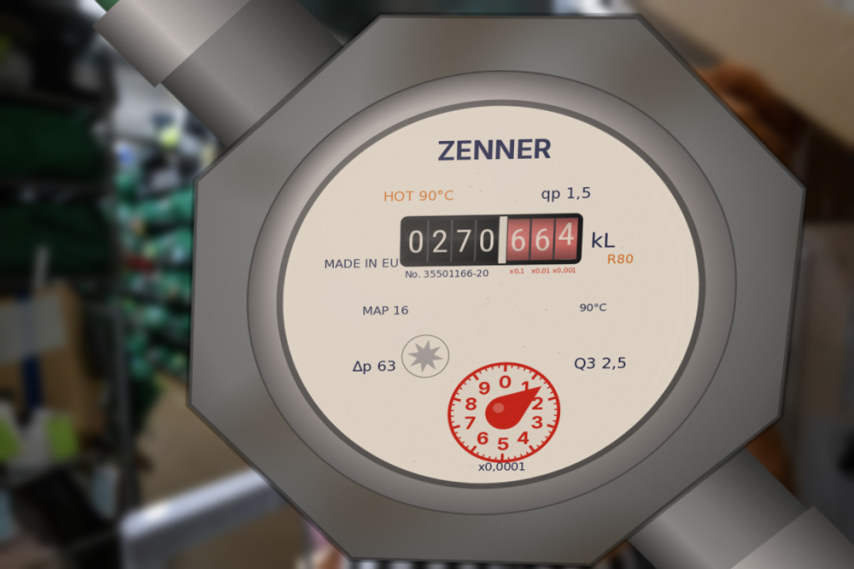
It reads 270.6641 kL
